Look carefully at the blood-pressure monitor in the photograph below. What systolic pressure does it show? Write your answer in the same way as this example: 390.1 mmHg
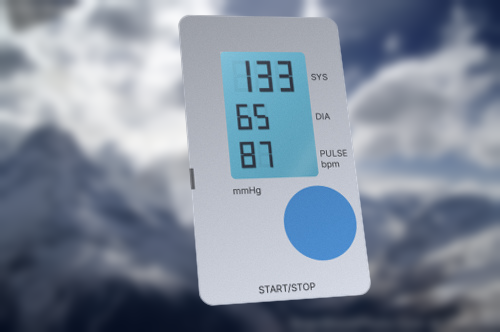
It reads 133 mmHg
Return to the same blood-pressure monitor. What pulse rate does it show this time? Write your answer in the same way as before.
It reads 87 bpm
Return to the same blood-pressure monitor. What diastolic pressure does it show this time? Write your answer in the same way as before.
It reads 65 mmHg
